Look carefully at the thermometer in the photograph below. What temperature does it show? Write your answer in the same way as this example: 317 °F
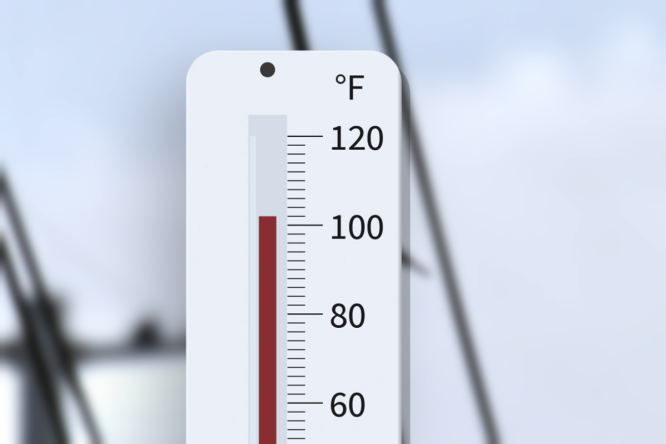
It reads 102 °F
